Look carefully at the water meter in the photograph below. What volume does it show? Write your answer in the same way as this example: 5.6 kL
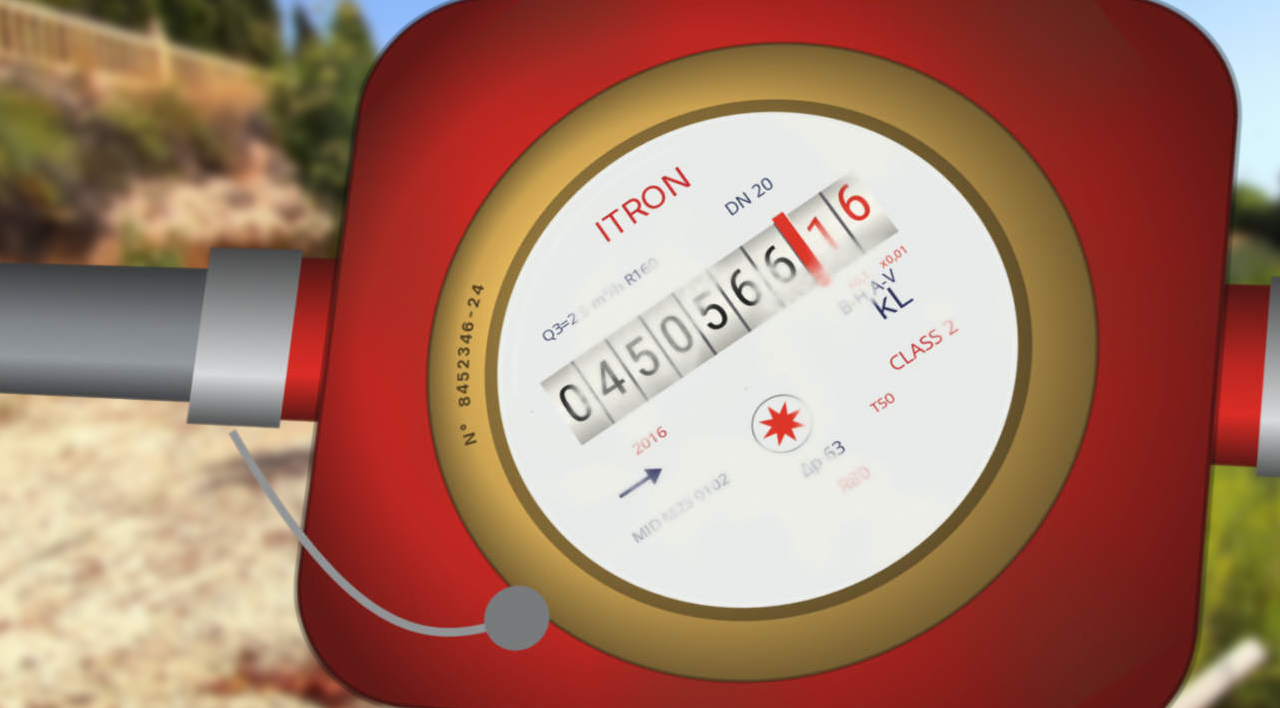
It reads 450566.16 kL
